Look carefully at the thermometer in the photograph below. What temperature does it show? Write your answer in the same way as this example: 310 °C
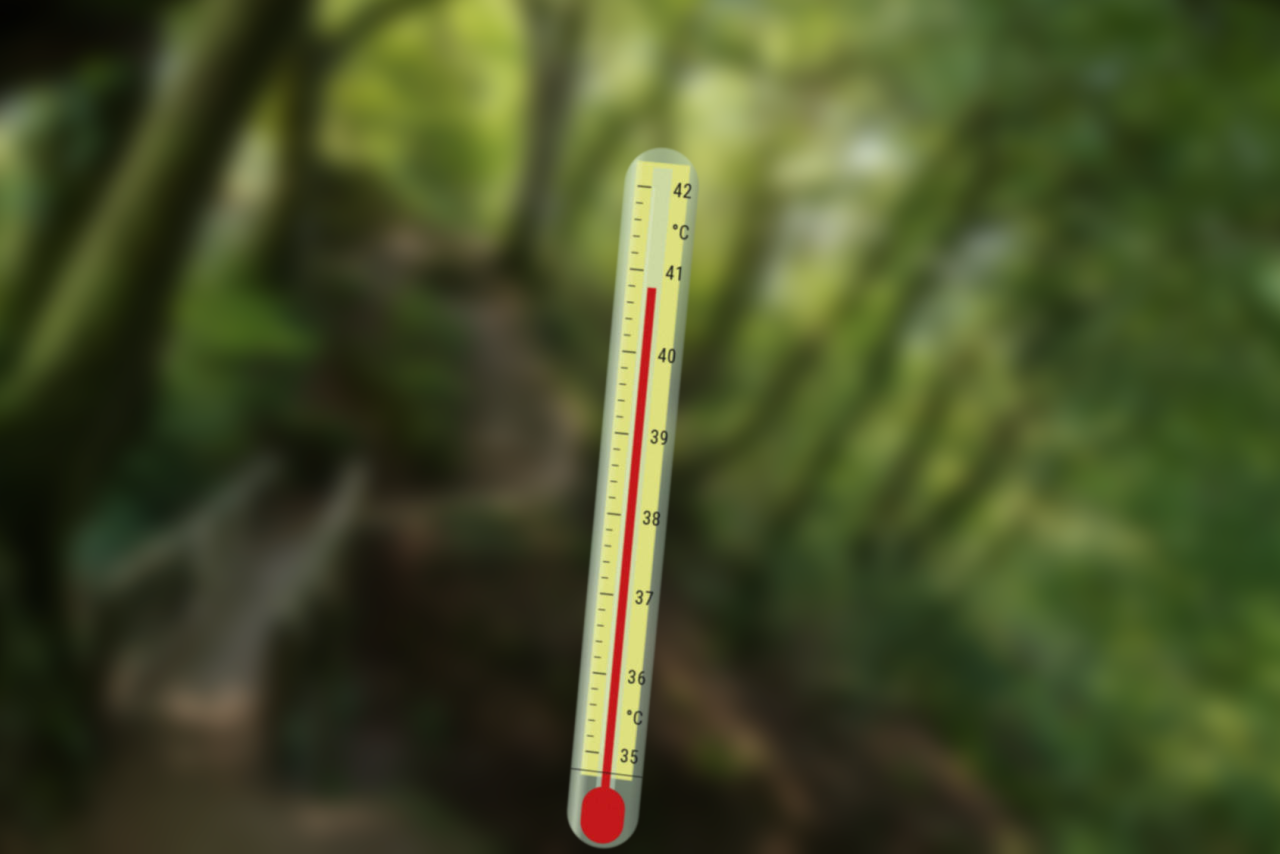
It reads 40.8 °C
